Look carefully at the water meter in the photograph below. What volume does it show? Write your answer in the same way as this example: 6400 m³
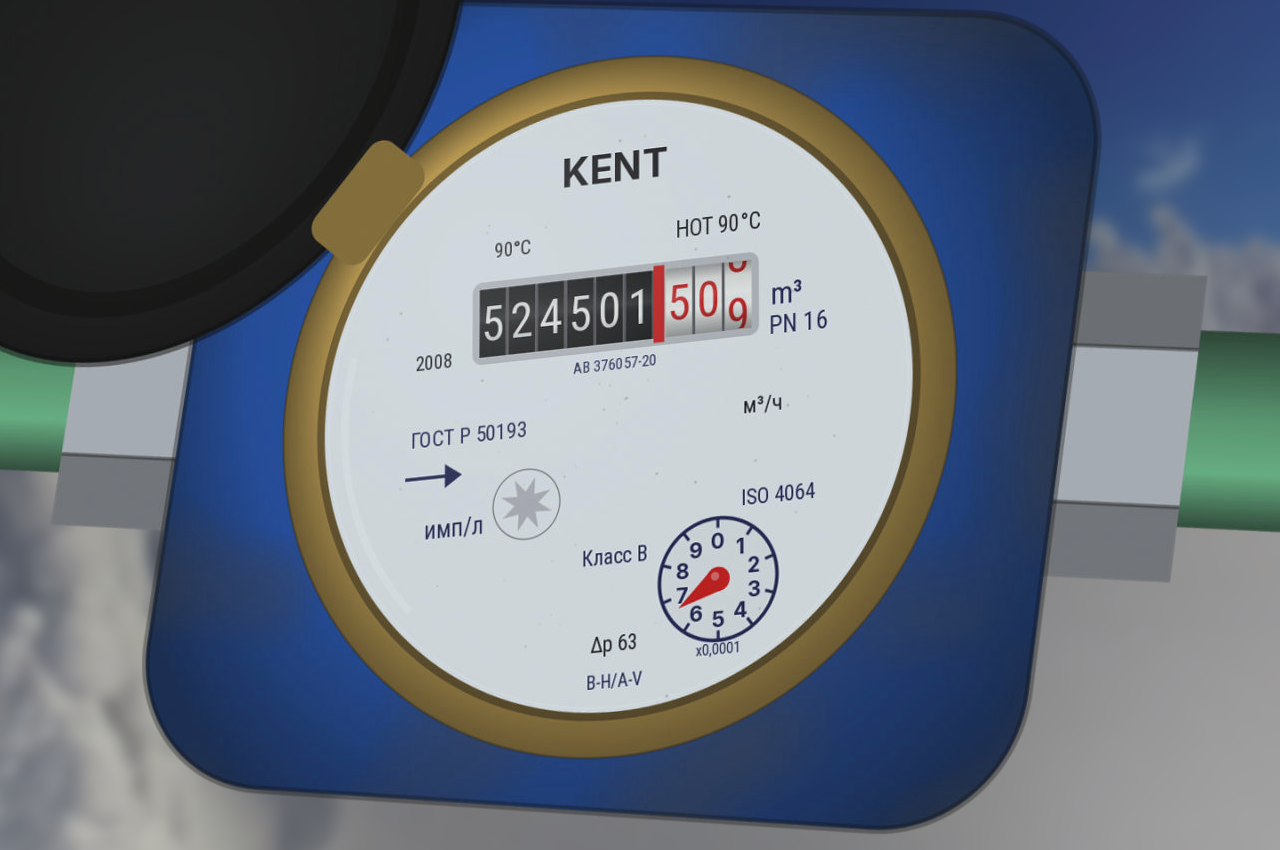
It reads 524501.5086 m³
